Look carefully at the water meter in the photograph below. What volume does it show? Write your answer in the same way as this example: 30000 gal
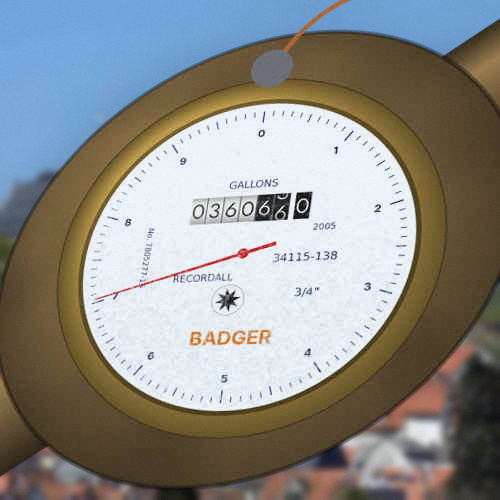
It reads 360657.0 gal
